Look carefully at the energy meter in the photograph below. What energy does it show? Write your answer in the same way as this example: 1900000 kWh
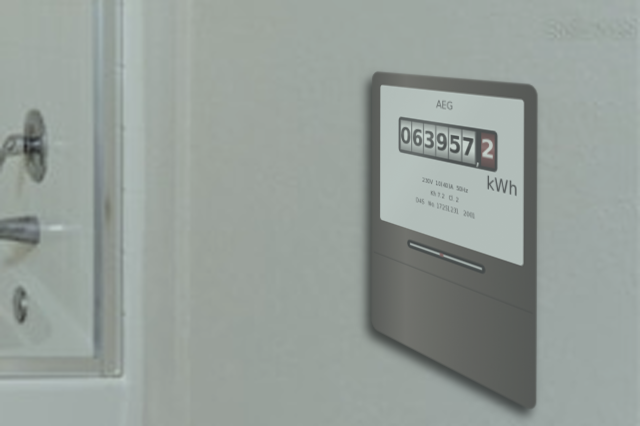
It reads 63957.2 kWh
